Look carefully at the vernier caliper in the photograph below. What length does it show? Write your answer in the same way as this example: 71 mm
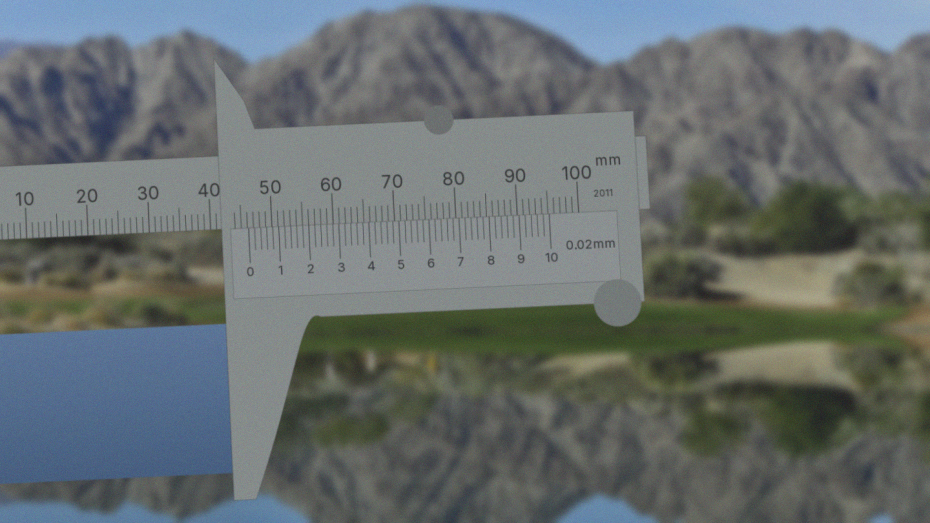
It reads 46.2 mm
